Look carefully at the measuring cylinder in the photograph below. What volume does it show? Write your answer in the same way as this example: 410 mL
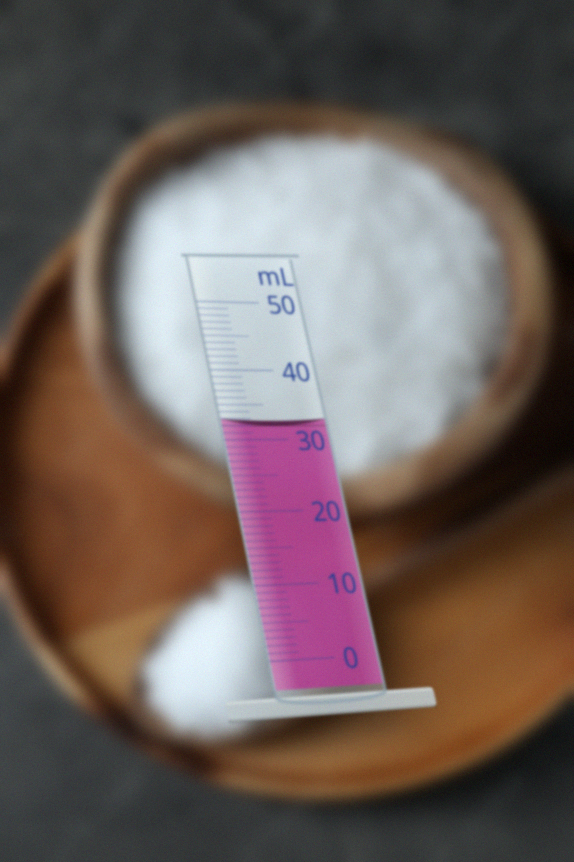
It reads 32 mL
